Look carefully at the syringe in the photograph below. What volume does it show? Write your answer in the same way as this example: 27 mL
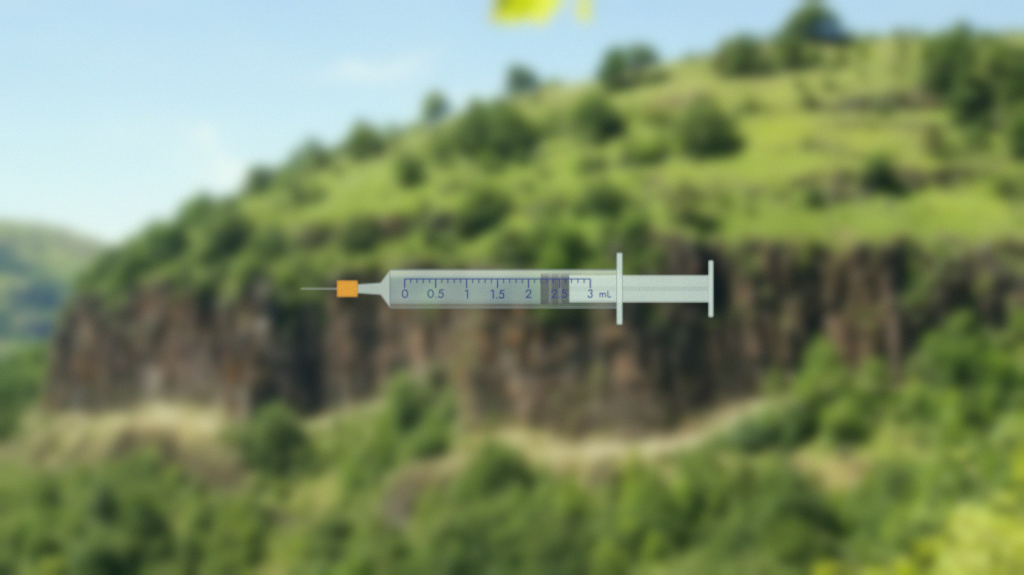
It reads 2.2 mL
